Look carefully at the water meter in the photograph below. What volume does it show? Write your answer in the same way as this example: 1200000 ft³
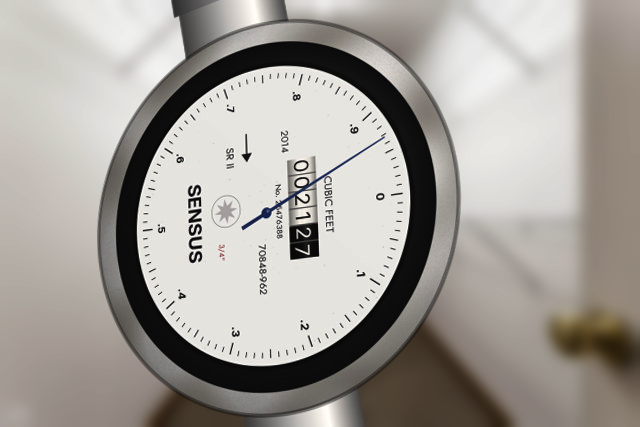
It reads 2126.93 ft³
